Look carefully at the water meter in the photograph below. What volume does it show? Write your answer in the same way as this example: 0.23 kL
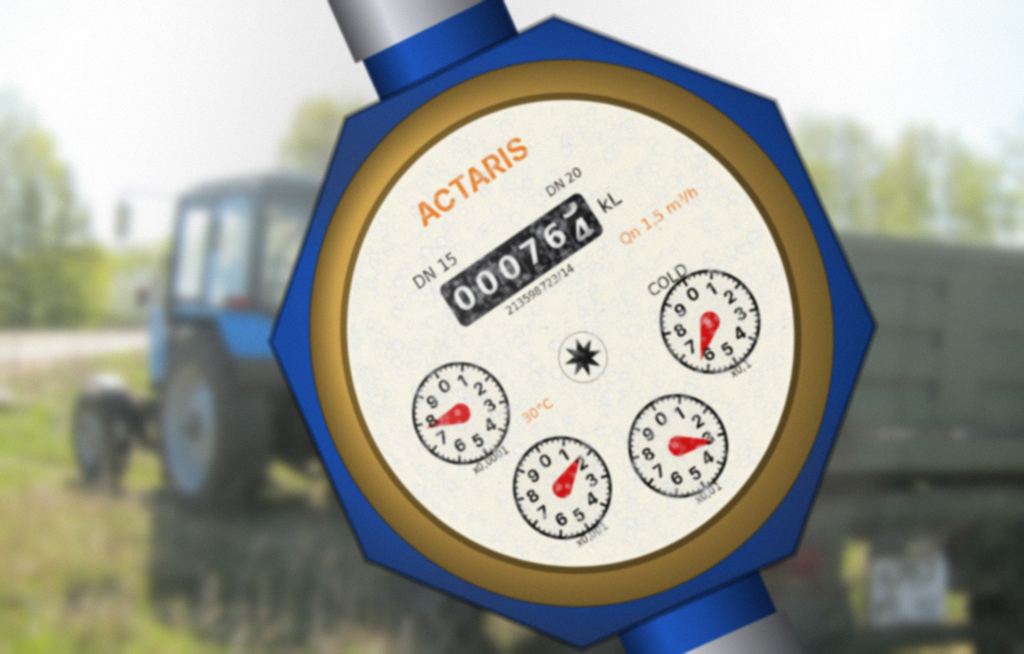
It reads 763.6317 kL
